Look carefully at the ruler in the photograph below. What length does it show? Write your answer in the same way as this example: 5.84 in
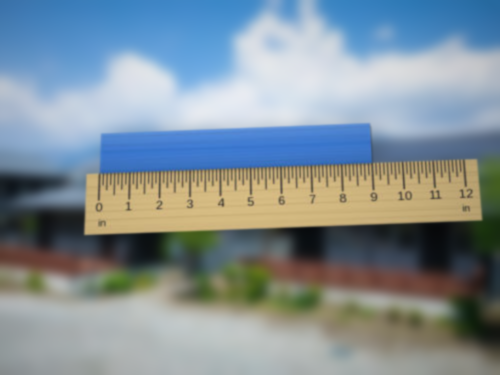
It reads 9 in
